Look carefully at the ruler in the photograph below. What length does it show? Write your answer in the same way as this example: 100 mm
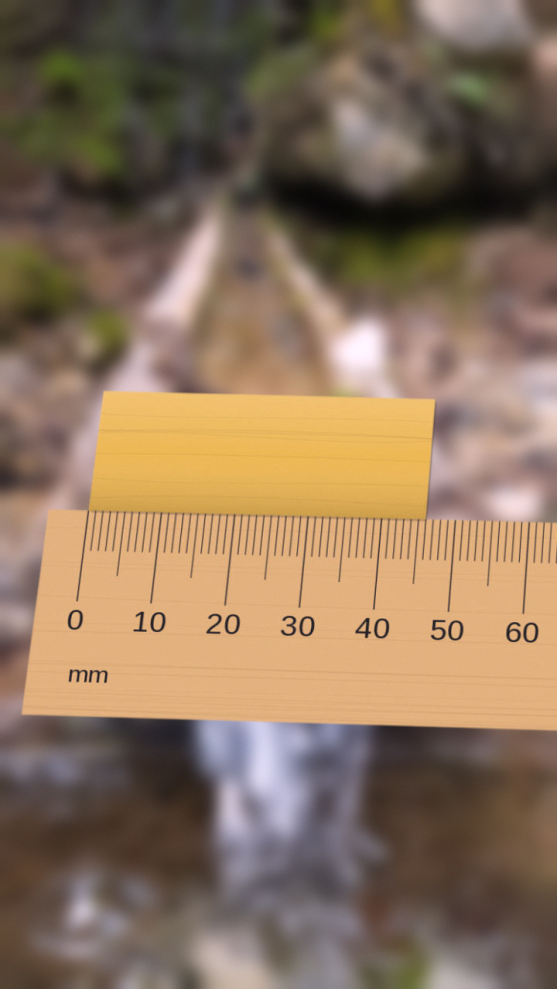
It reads 46 mm
